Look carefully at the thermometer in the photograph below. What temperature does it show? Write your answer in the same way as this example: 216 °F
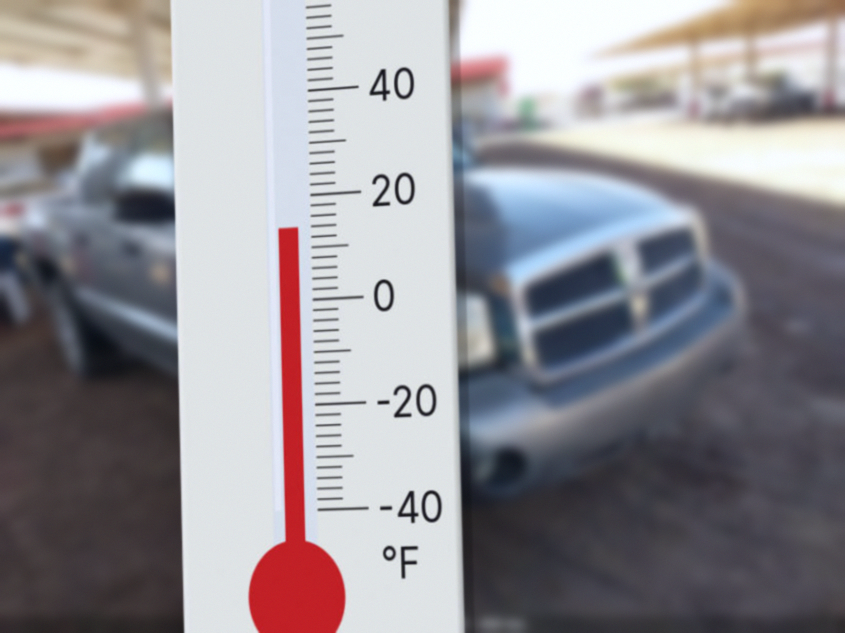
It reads 14 °F
